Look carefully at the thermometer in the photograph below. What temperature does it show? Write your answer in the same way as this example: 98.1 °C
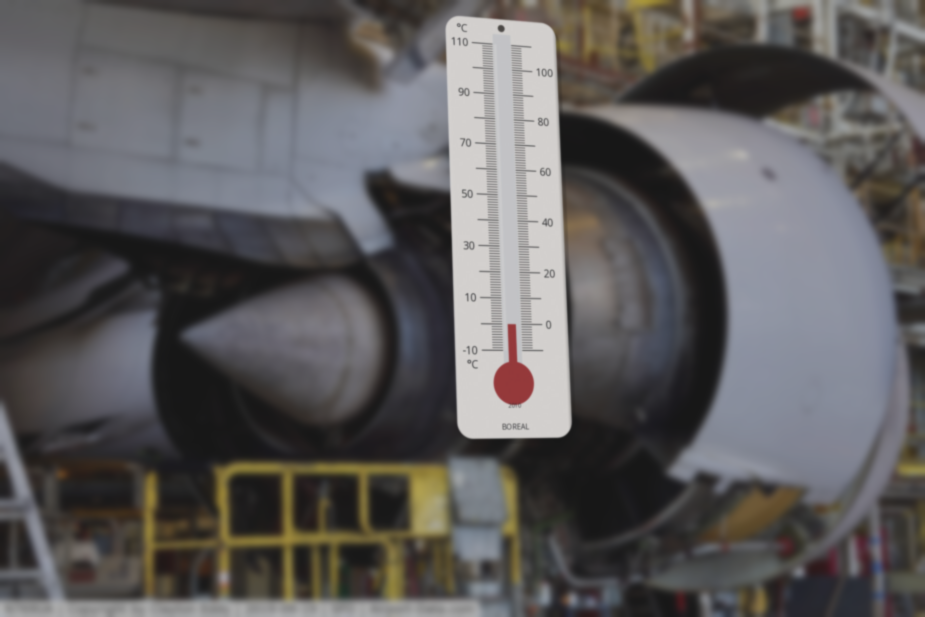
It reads 0 °C
